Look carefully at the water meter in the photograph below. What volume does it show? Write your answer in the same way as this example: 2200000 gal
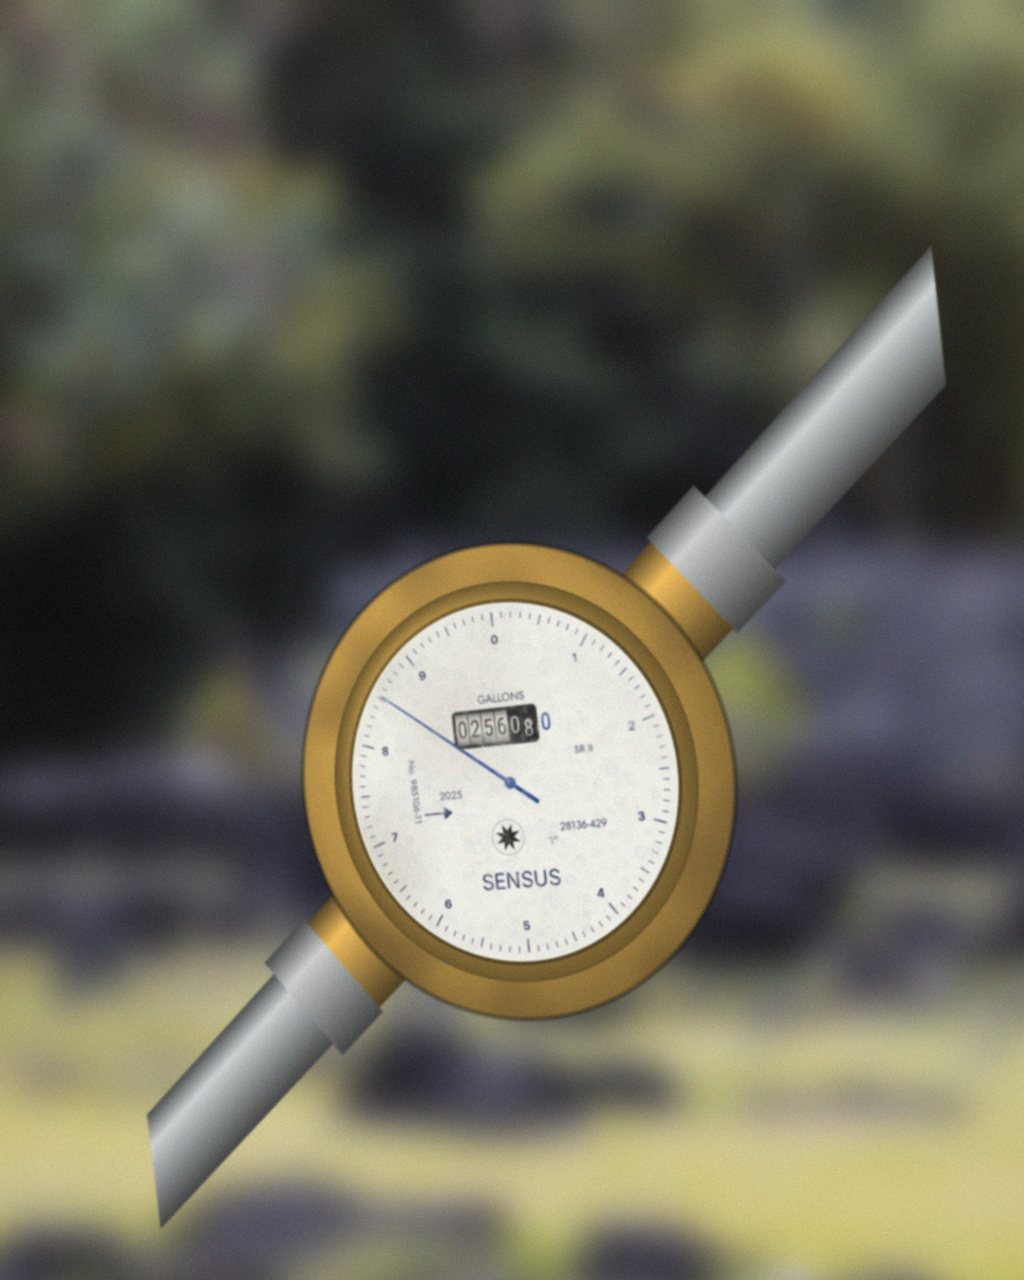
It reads 256078.5 gal
